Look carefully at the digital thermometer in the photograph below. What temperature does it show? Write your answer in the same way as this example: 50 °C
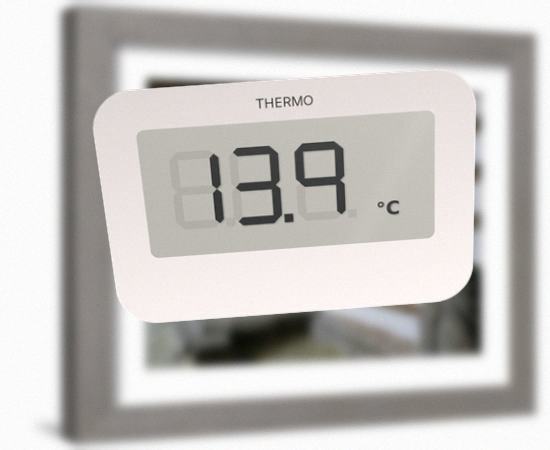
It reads 13.9 °C
